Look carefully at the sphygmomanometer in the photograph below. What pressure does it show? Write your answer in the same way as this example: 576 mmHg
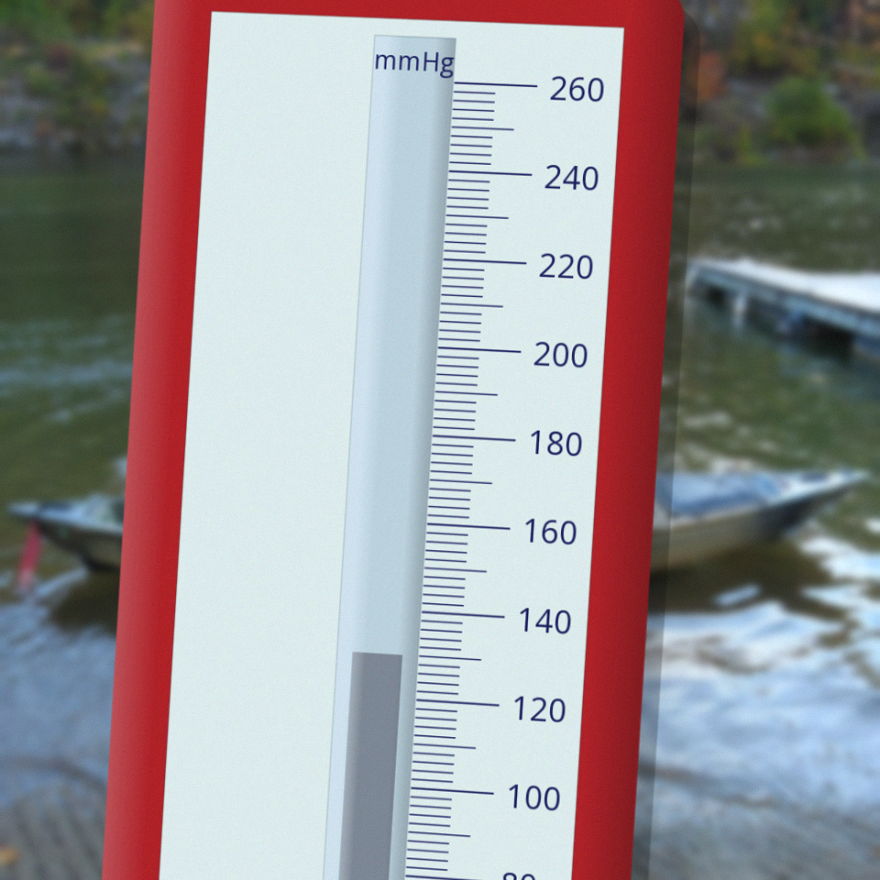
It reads 130 mmHg
